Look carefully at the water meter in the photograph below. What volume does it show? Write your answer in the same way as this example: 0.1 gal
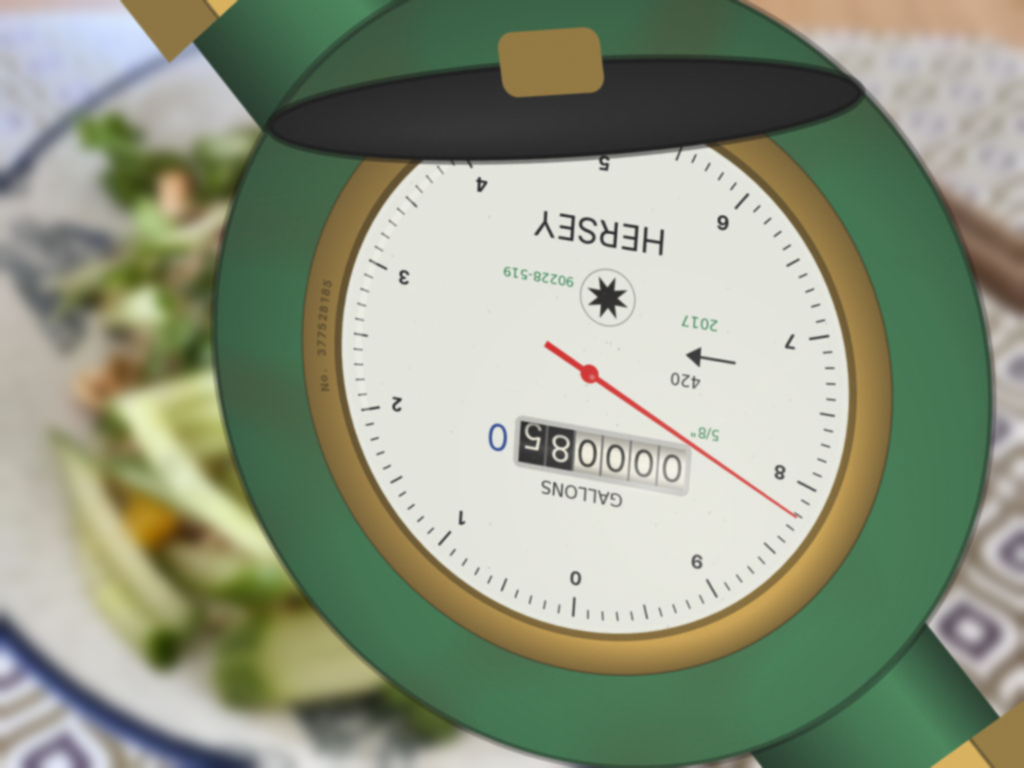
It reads 848.2 gal
